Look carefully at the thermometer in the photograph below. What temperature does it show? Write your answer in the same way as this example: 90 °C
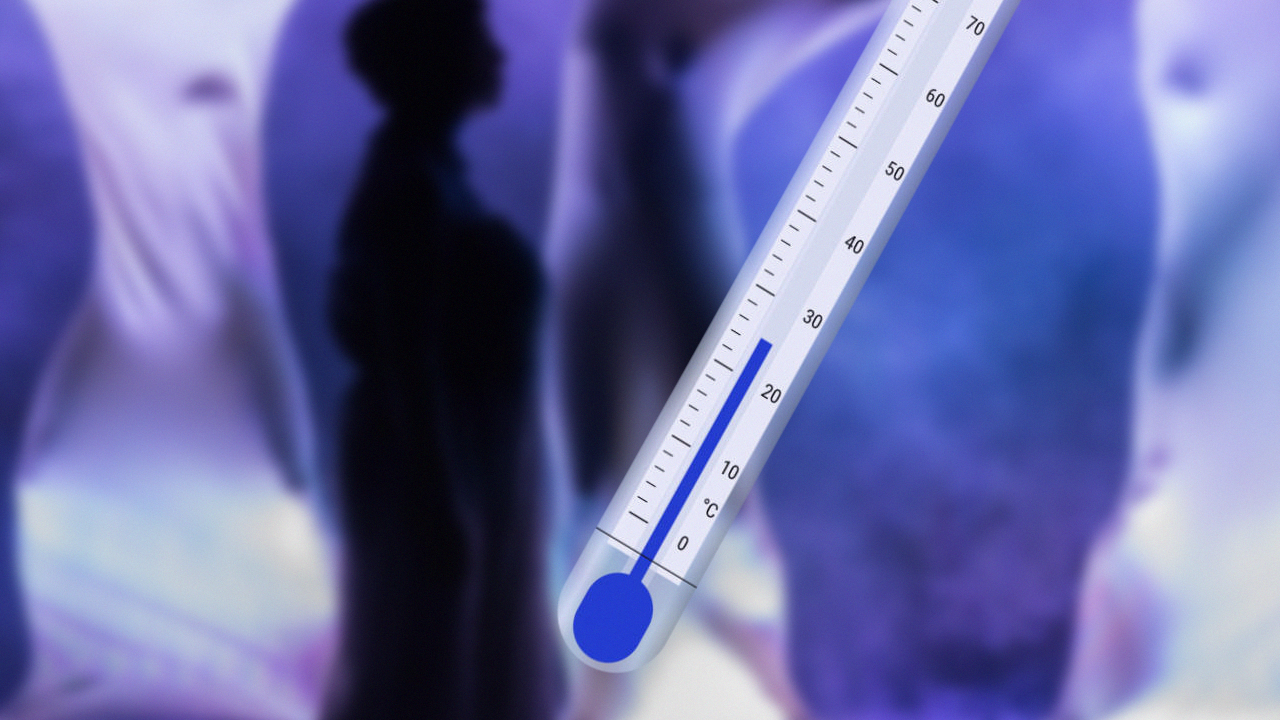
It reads 25 °C
